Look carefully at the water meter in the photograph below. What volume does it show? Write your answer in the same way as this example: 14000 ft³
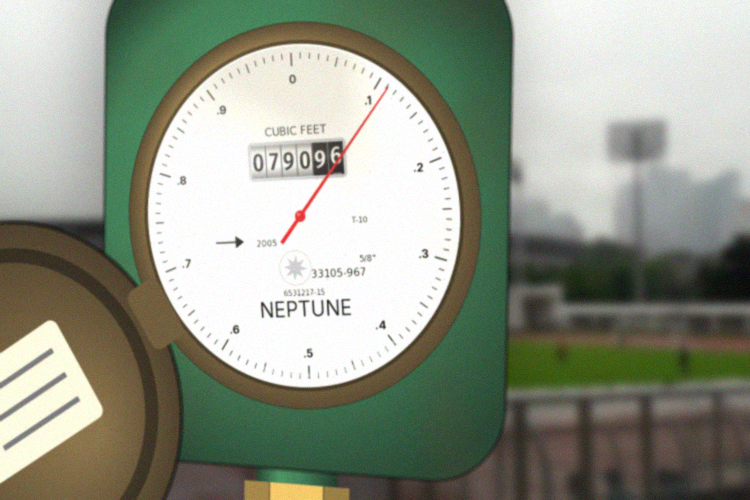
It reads 79096.11 ft³
